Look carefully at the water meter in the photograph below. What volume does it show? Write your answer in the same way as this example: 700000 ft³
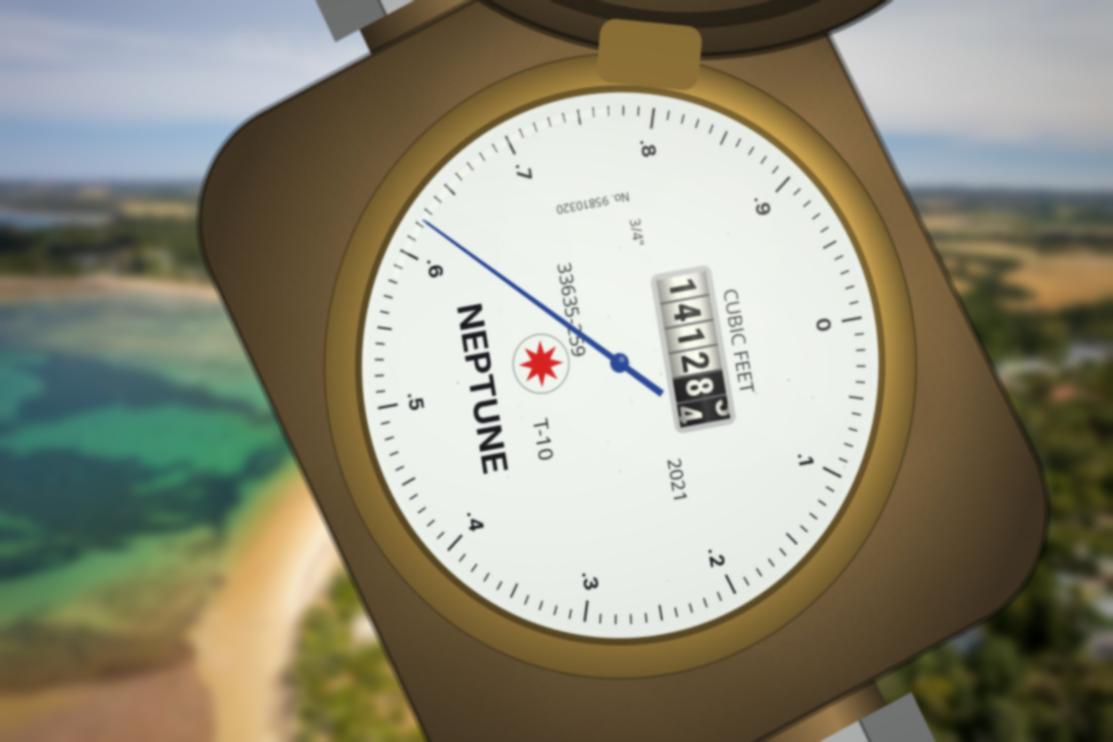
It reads 141283.62 ft³
